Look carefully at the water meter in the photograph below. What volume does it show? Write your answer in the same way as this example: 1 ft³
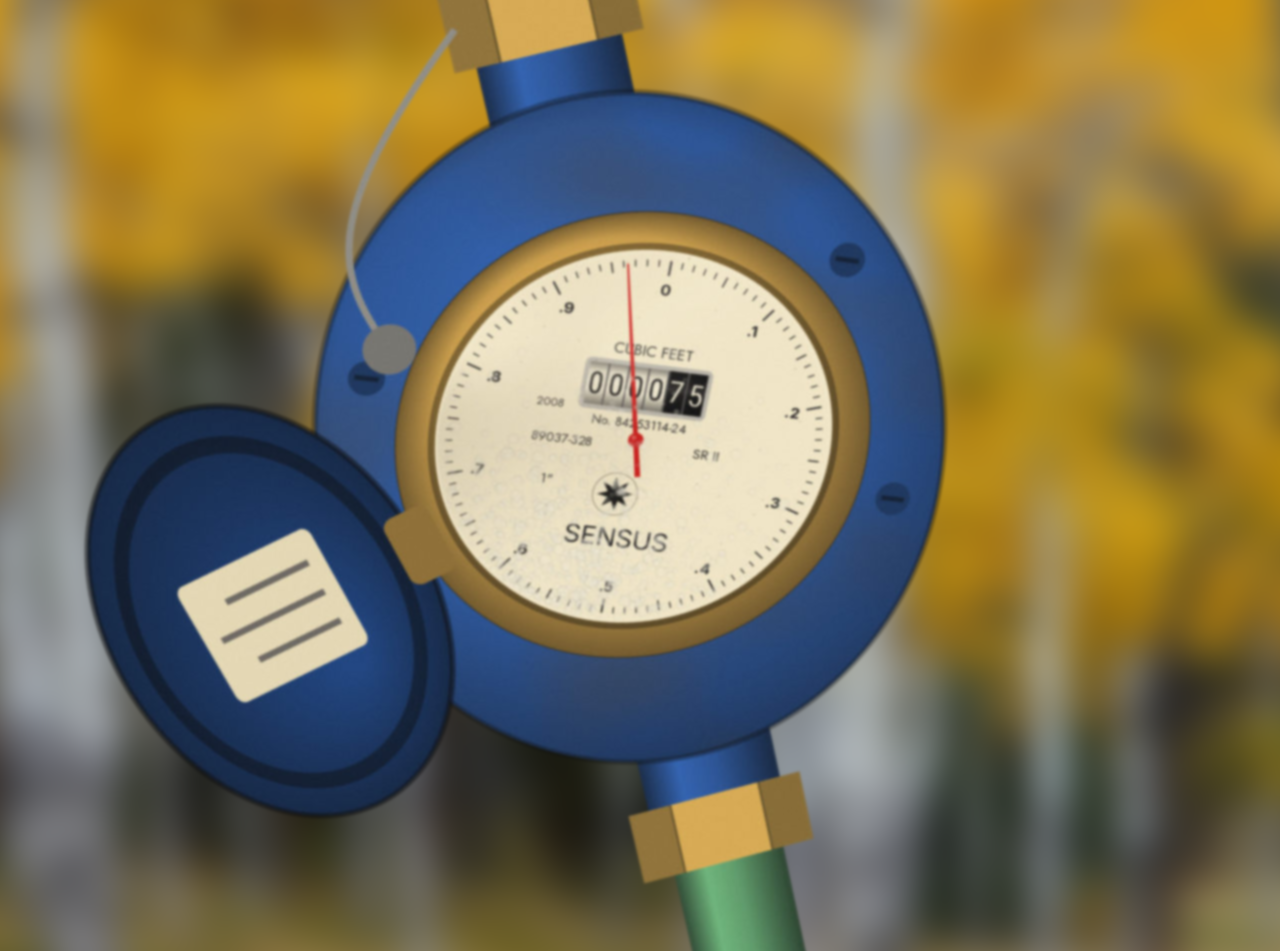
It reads 74.96 ft³
